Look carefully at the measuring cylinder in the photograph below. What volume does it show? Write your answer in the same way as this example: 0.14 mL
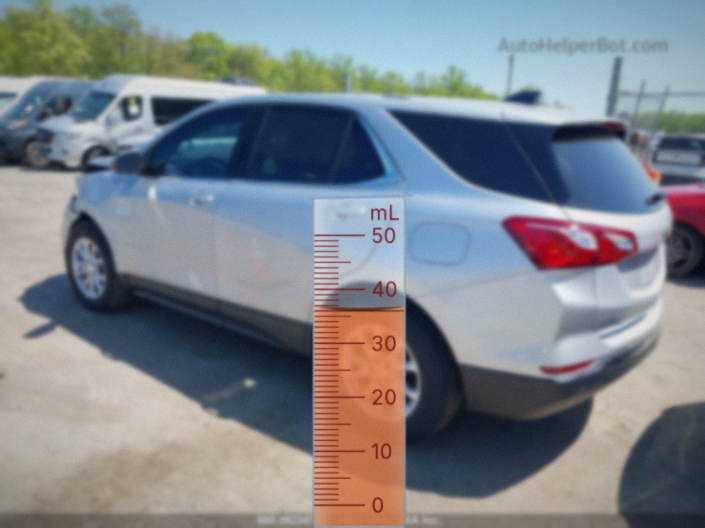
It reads 36 mL
